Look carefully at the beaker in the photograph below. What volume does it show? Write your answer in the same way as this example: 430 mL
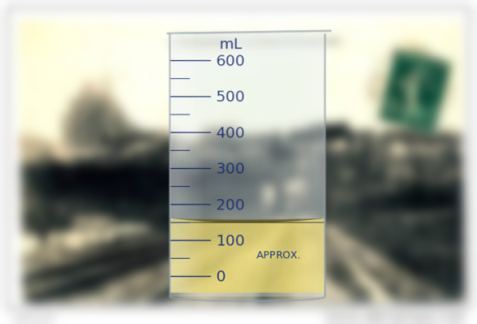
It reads 150 mL
